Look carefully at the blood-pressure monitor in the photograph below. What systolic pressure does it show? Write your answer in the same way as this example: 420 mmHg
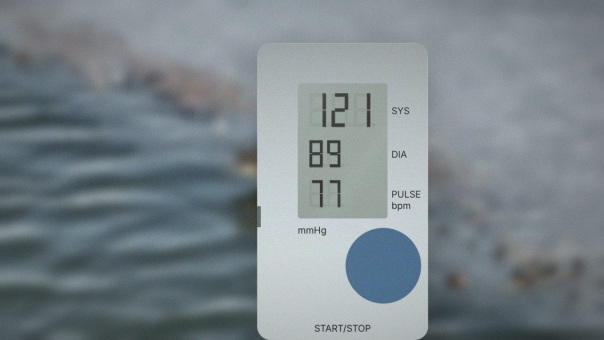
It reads 121 mmHg
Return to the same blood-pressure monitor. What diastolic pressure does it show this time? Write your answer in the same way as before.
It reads 89 mmHg
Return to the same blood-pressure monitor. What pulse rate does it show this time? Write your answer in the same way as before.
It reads 77 bpm
